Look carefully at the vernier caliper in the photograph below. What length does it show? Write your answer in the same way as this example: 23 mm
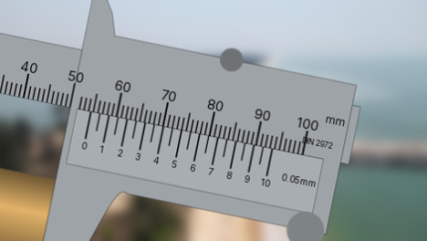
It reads 54.5 mm
